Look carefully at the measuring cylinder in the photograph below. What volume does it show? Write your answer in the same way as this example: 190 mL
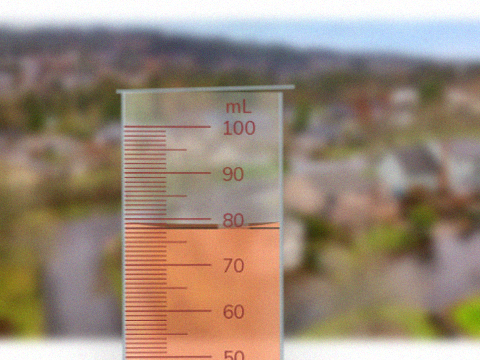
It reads 78 mL
